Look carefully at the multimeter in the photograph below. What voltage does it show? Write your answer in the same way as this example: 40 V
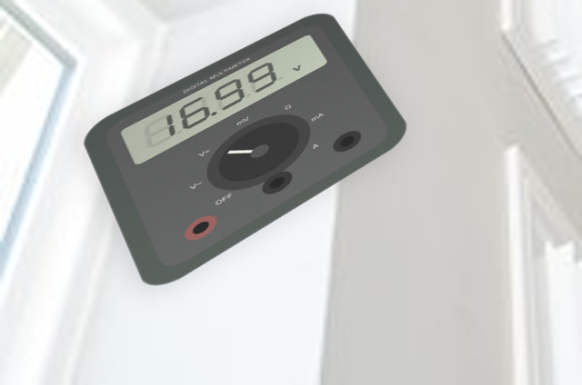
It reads 16.99 V
